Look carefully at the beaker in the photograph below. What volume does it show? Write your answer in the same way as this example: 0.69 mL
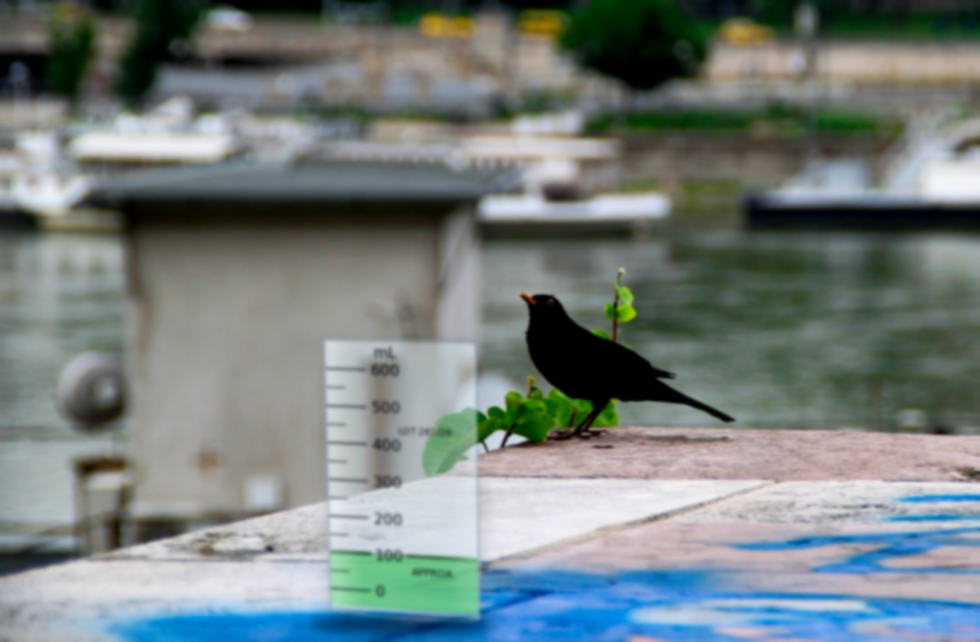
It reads 100 mL
